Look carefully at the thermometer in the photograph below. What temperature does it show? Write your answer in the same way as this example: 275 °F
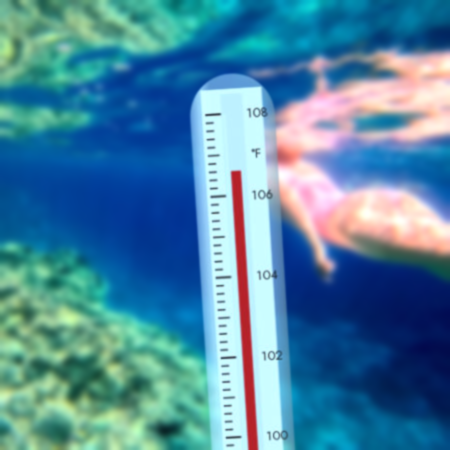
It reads 106.6 °F
